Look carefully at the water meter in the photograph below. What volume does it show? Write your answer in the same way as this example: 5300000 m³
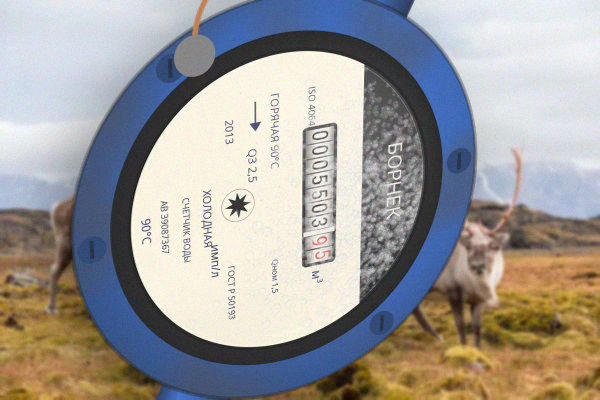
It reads 5503.95 m³
